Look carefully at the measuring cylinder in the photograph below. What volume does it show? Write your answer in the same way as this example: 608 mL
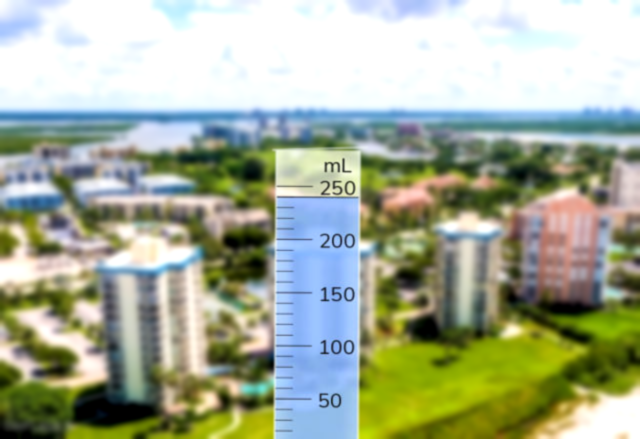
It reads 240 mL
